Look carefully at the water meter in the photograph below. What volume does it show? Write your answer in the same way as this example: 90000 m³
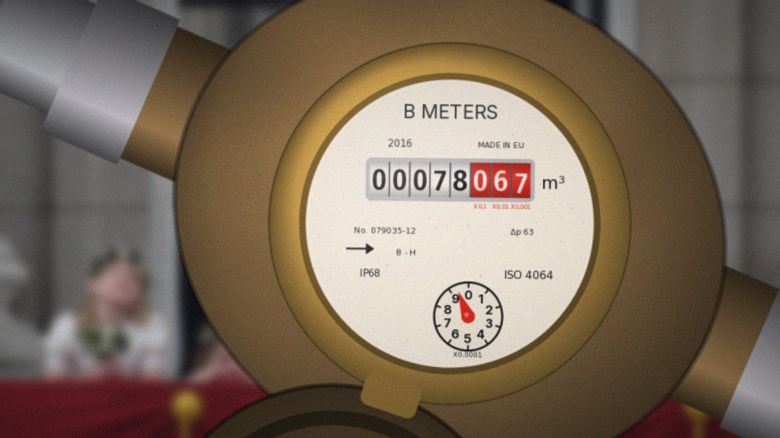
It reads 78.0669 m³
